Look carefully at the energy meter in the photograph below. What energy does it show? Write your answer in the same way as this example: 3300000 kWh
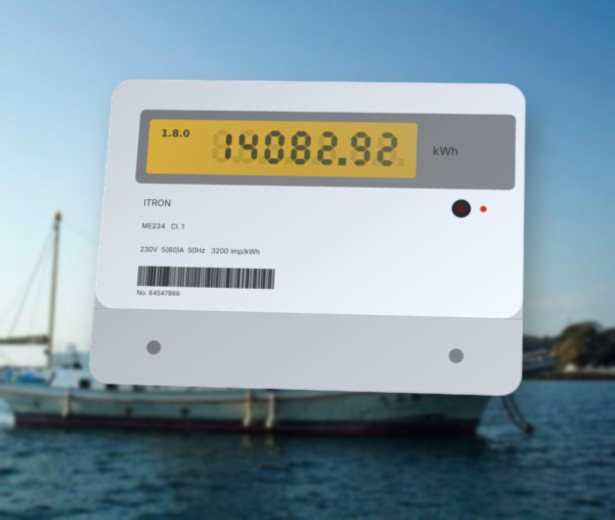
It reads 14082.92 kWh
